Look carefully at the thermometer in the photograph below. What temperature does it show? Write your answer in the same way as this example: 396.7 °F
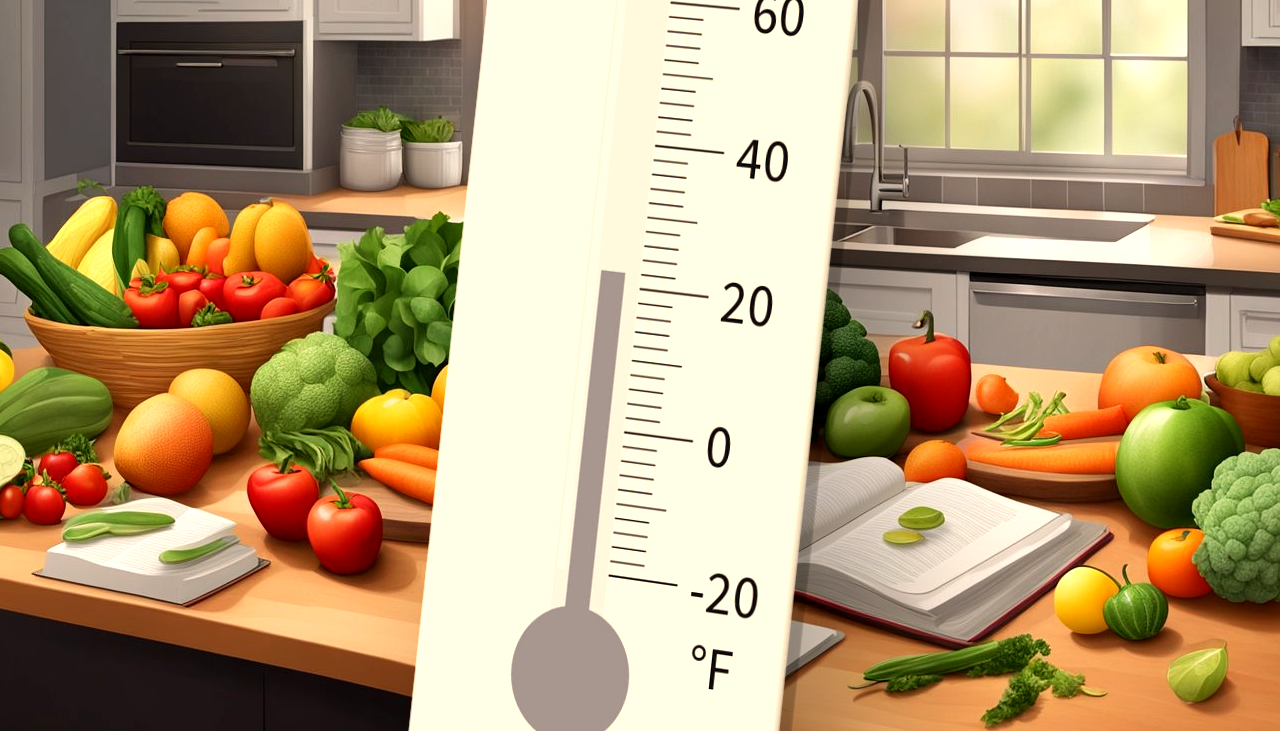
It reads 22 °F
